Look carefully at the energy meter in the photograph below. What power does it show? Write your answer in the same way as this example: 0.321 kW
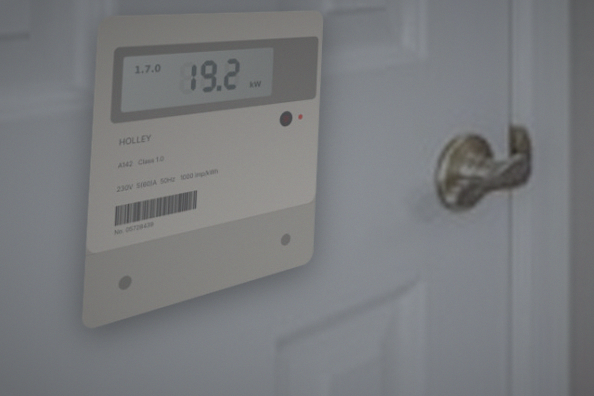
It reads 19.2 kW
